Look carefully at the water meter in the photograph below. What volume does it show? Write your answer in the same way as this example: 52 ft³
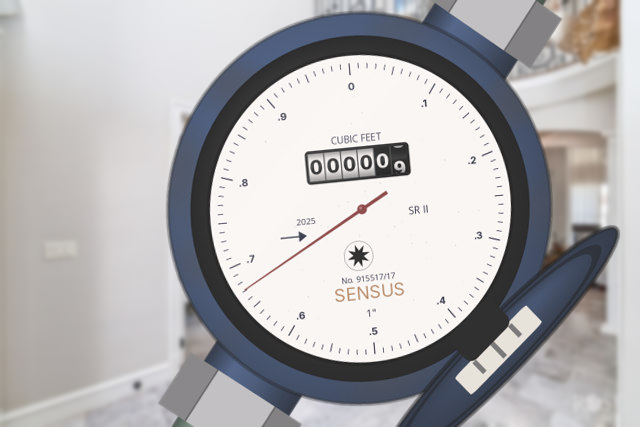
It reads 8.67 ft³
